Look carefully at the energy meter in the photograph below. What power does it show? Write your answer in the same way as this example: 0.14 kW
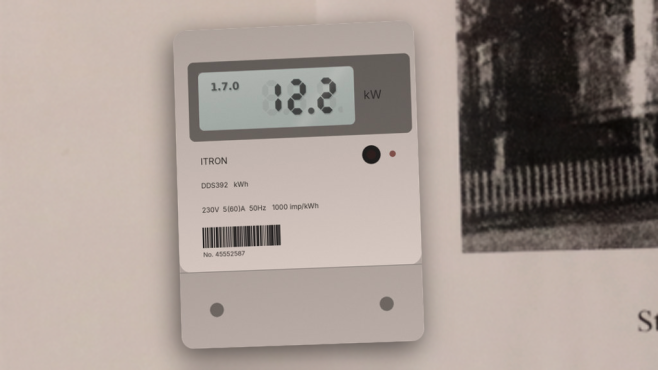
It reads 12.2 kW
